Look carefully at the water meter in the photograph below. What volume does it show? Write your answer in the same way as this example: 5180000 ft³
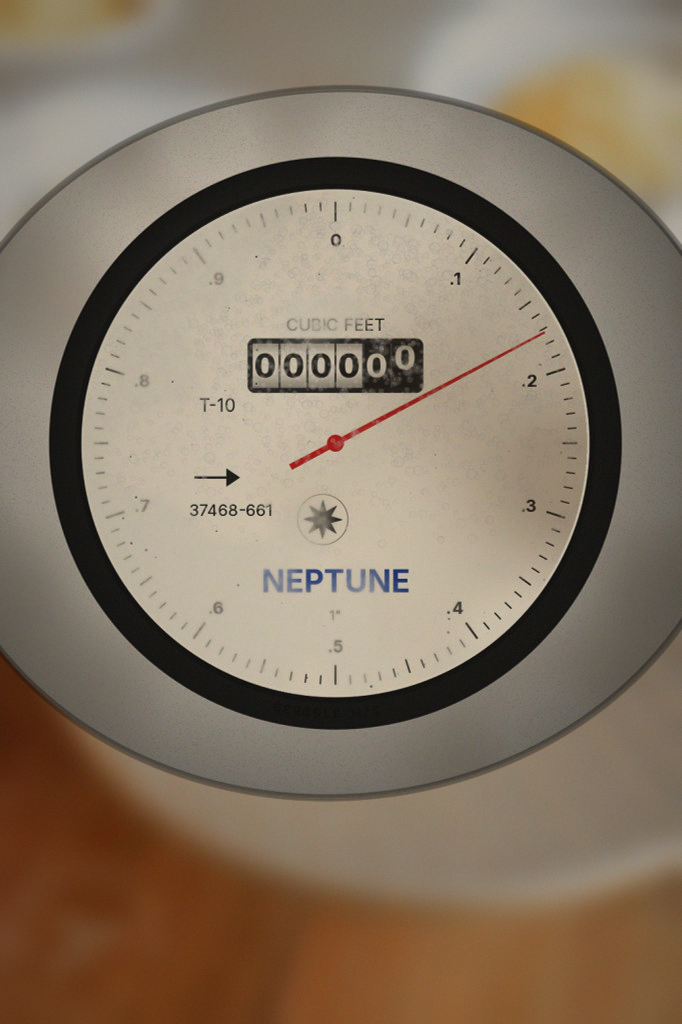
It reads 0.17 ft³
